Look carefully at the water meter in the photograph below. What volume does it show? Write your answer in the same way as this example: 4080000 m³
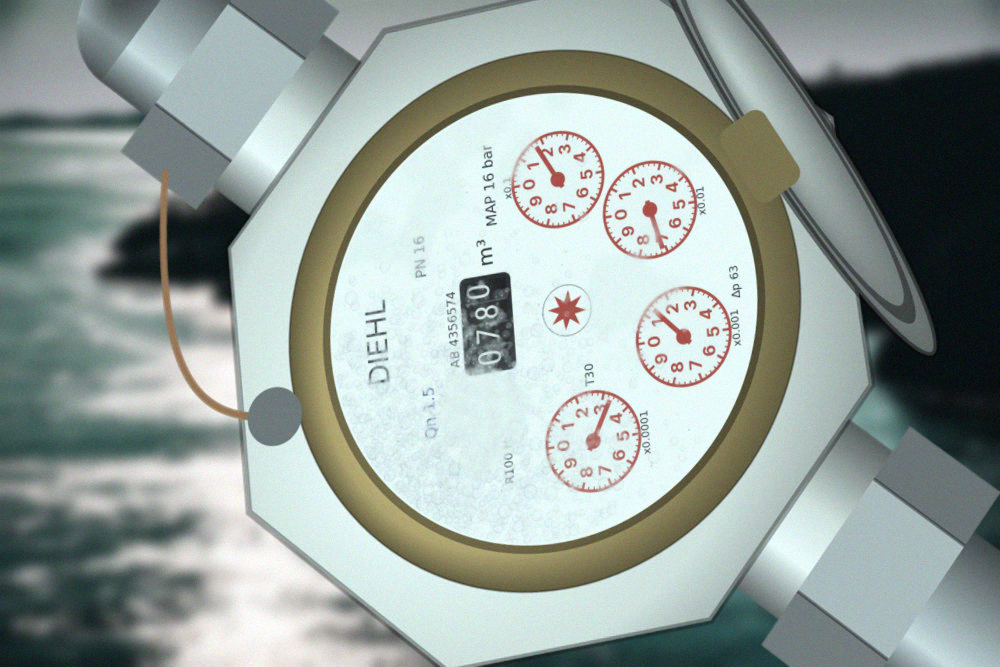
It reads 780.1713 m³
